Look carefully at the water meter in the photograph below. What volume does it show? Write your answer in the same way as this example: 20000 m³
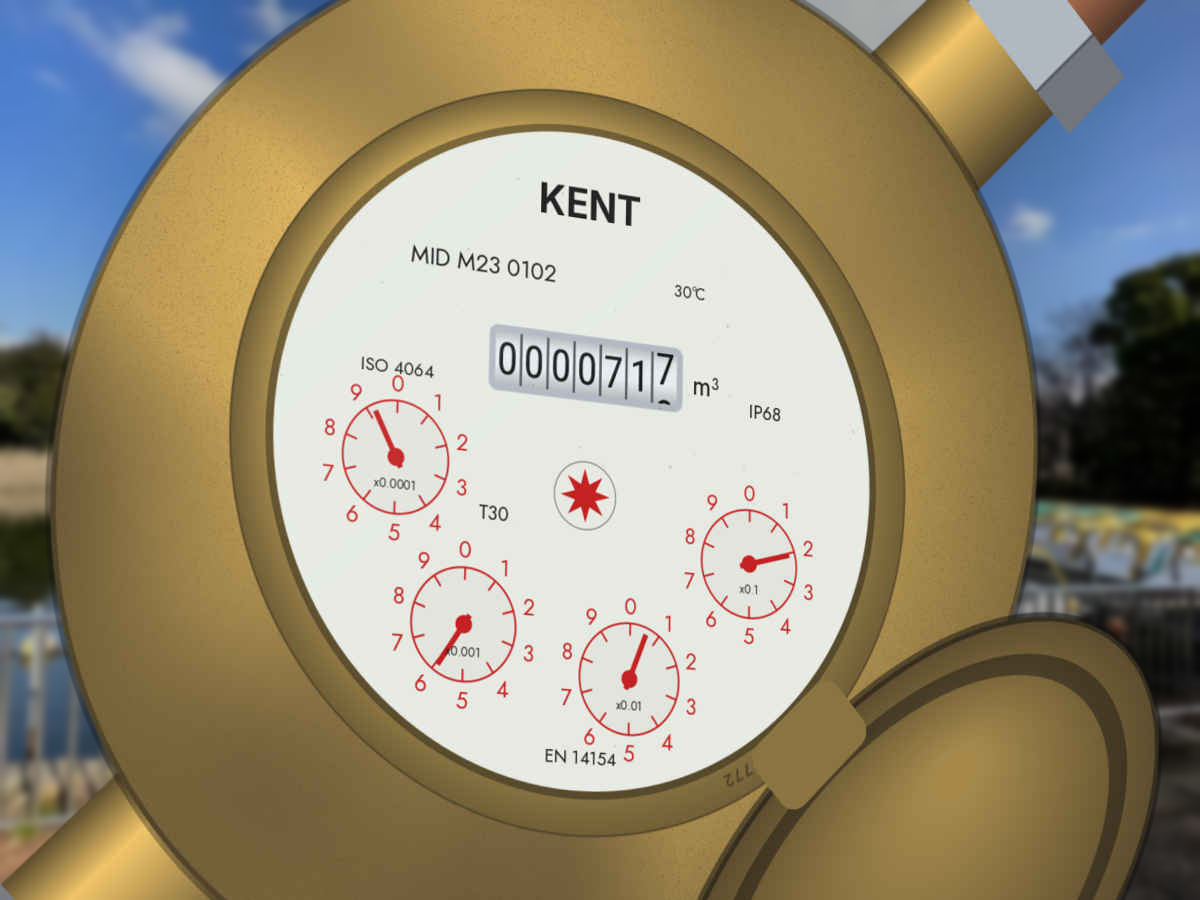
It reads 717.2059 m³
